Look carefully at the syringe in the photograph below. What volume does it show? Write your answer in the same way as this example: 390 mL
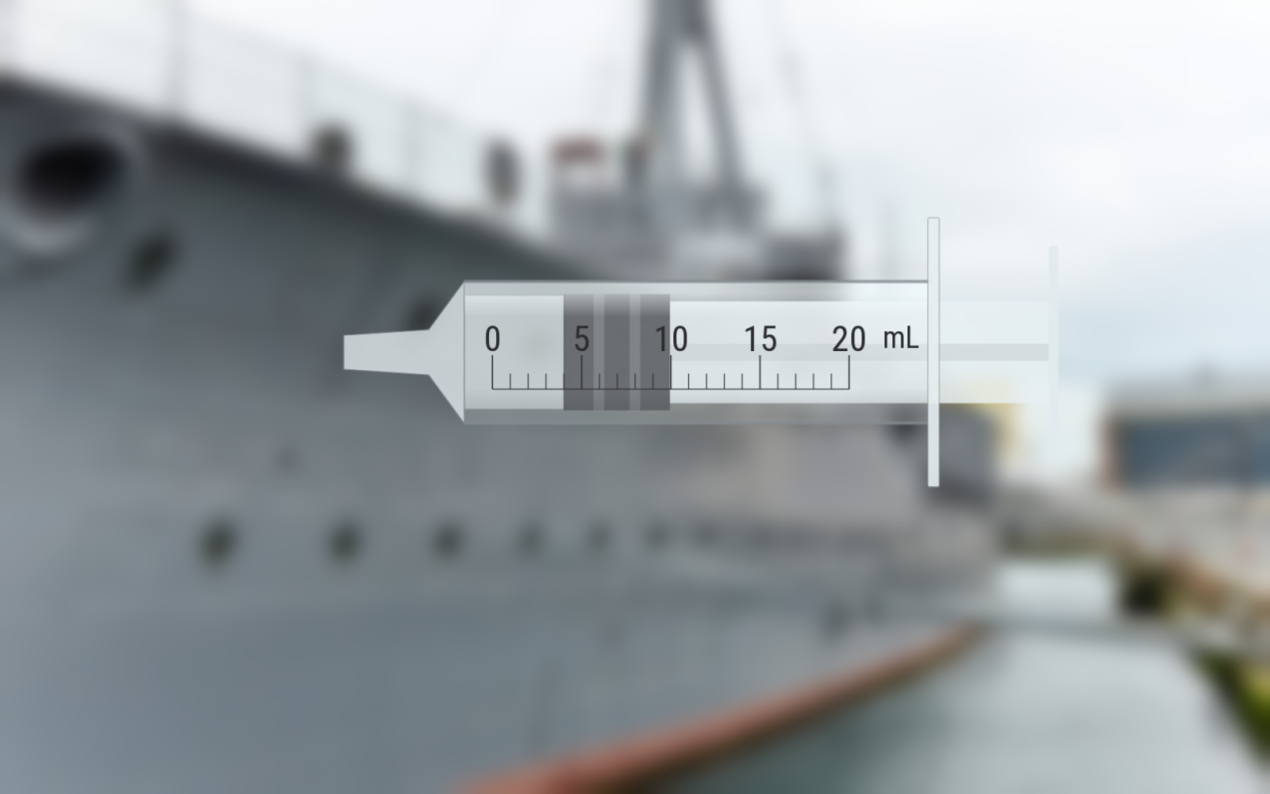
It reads 4 mL
